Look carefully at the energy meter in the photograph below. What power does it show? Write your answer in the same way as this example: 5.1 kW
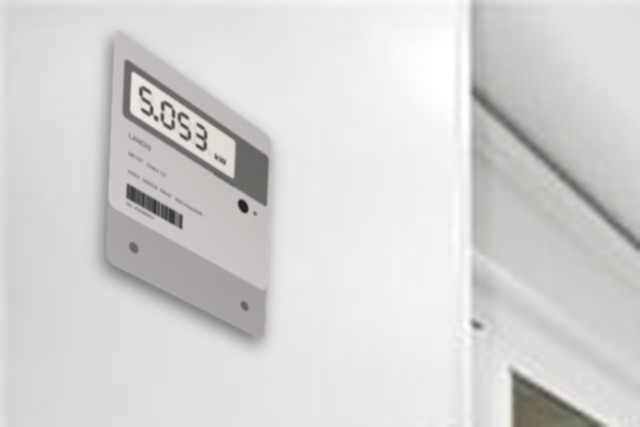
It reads 5.053 kW
